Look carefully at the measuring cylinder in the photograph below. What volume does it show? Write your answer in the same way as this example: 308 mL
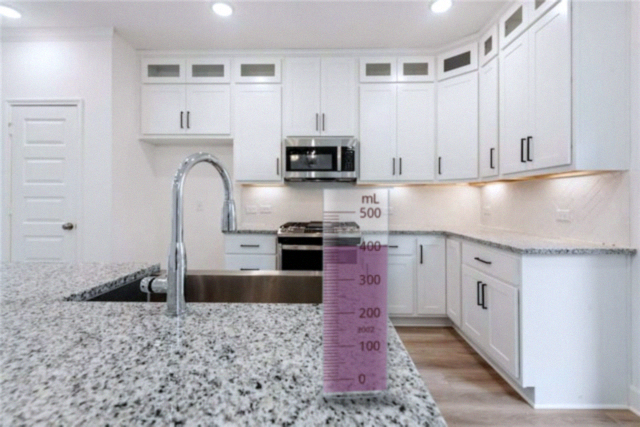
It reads 400 mL
